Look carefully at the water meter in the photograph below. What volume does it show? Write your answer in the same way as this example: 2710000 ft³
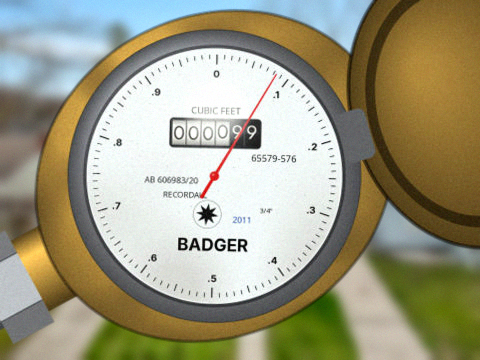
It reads 99.08 ft³
